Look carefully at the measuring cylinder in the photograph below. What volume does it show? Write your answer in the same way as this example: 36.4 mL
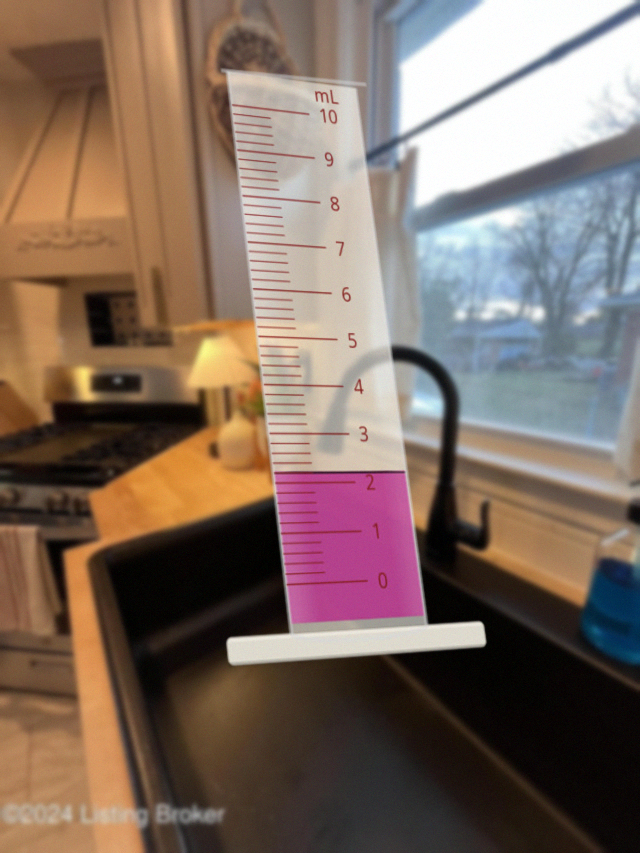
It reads 2.2 mL
